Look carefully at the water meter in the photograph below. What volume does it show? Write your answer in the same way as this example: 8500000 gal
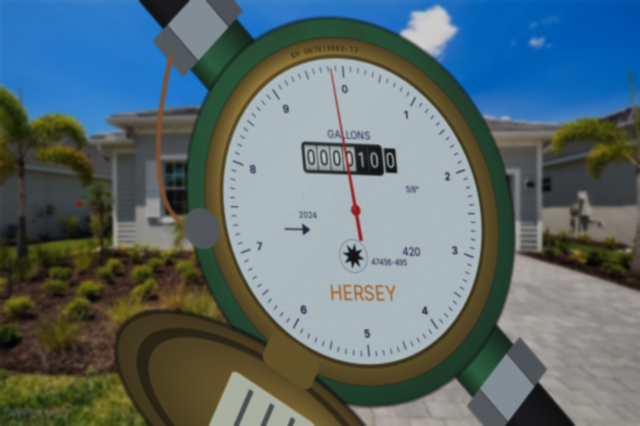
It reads 99.8 gal
